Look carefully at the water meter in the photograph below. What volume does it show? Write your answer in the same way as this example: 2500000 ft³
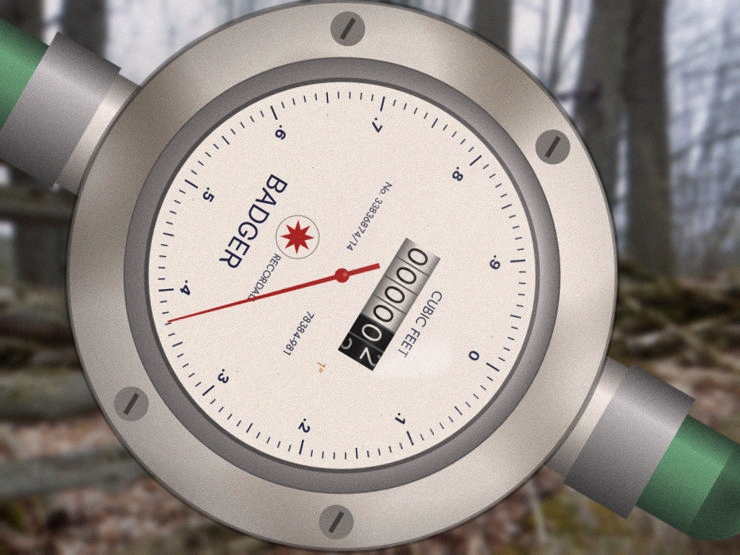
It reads 2.37 ft³
